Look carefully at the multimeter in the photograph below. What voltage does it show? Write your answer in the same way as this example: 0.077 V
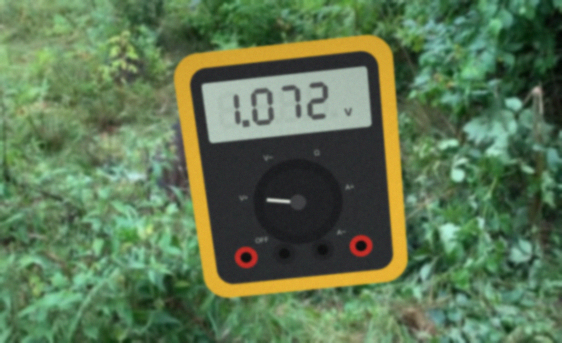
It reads 1.072 V
